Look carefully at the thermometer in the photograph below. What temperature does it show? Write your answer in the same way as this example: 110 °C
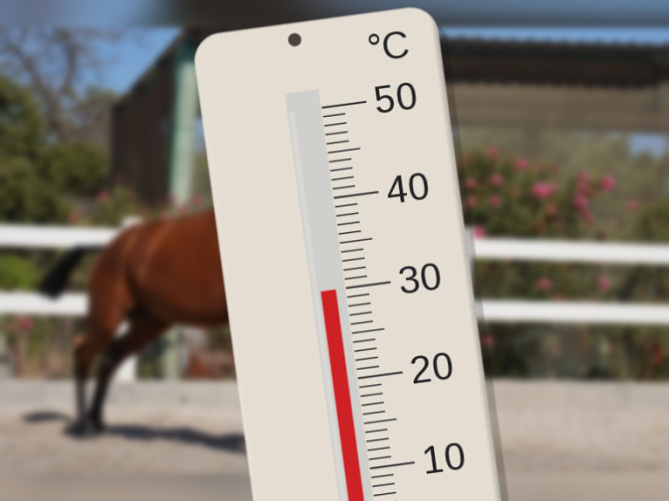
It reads 30 °C
